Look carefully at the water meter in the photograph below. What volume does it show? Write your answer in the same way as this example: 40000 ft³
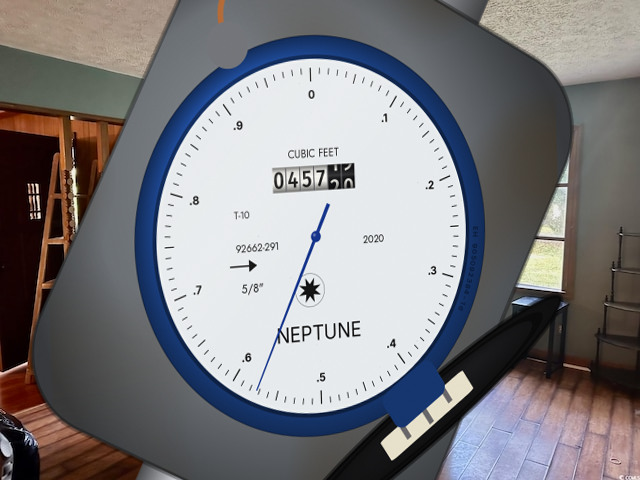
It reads 45719.57 ft³
